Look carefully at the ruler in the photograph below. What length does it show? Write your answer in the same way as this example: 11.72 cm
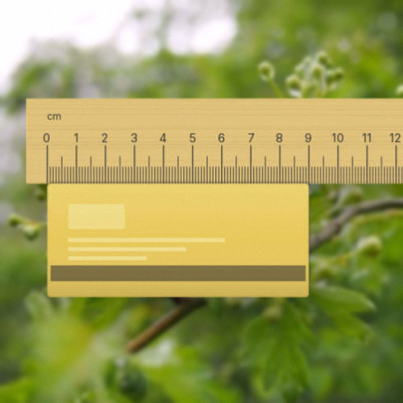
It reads 9 cm
